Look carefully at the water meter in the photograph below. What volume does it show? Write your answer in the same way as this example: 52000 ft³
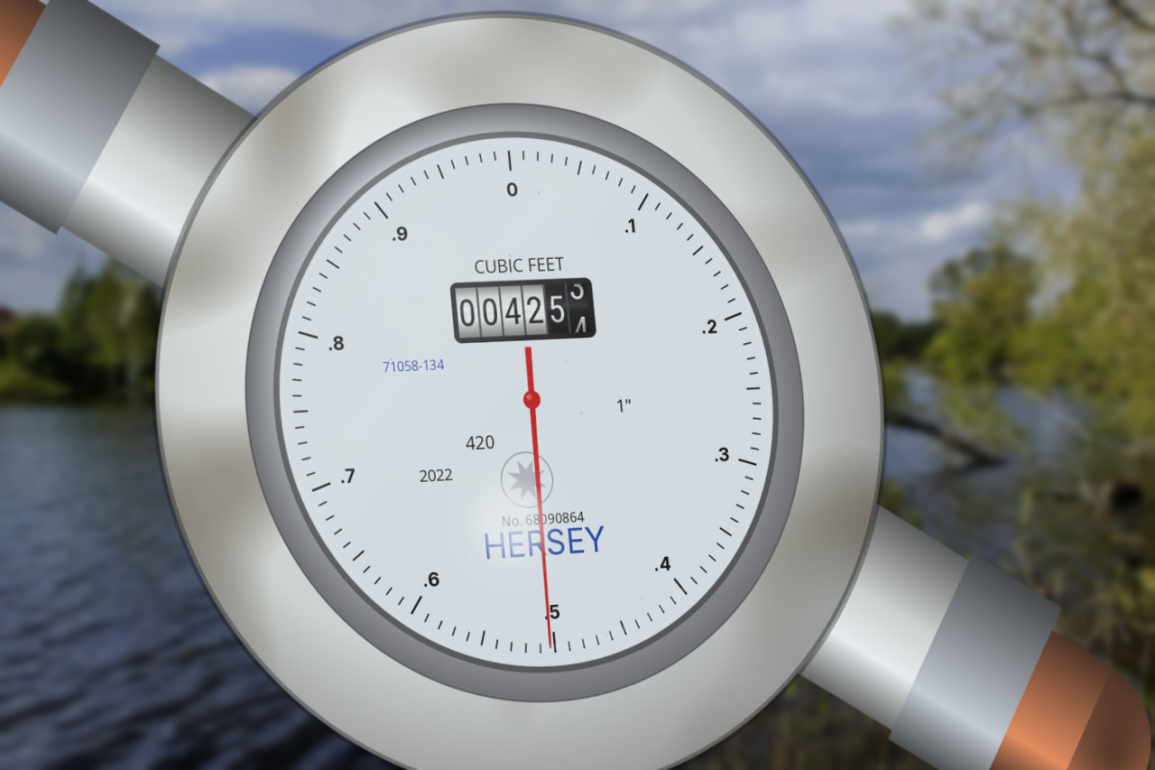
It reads 4253.50 ft³
